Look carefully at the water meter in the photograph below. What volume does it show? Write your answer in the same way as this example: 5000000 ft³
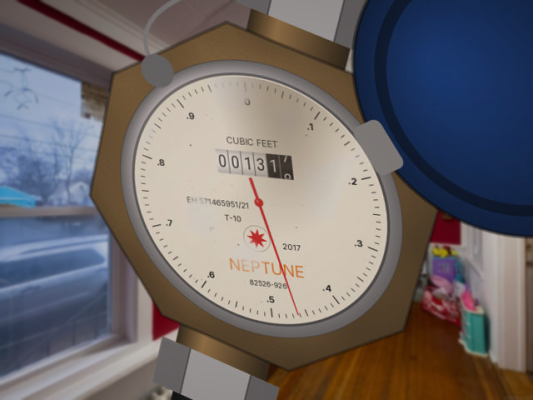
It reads 1317.46 ft³
